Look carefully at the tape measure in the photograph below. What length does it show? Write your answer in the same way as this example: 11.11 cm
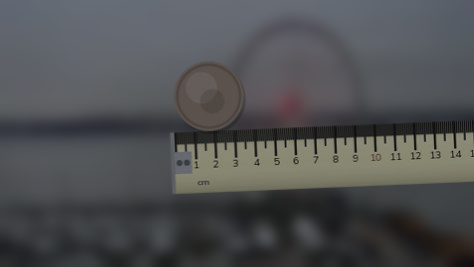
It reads 3.5 cm
